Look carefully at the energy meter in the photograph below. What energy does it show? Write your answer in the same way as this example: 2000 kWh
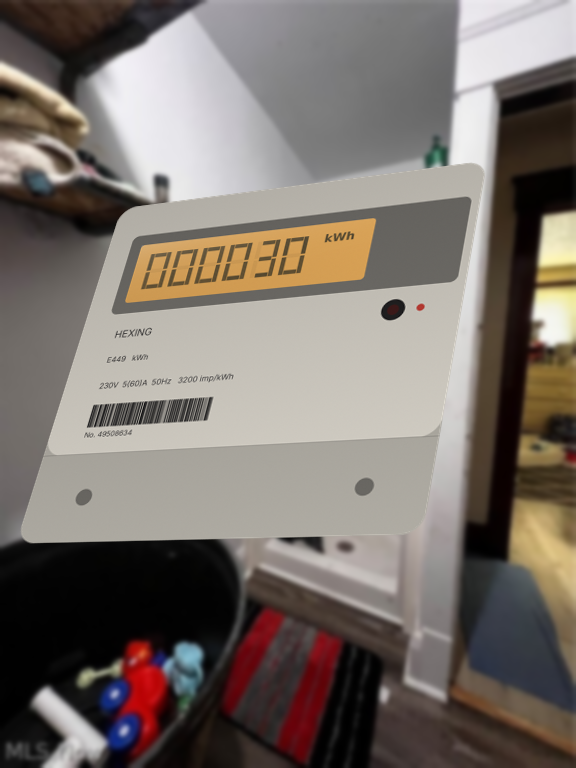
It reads 30 kWh
